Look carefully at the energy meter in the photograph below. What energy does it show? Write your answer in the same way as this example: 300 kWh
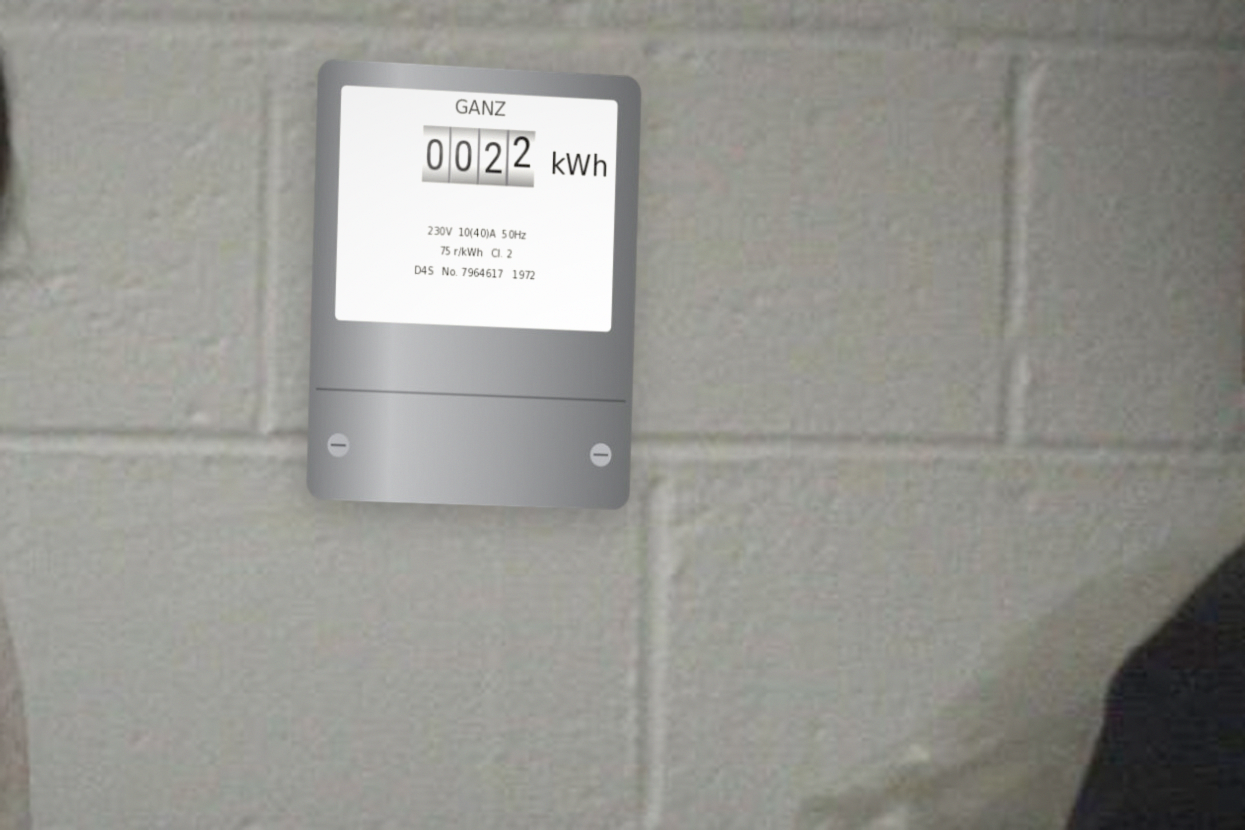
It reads 22 kWh
